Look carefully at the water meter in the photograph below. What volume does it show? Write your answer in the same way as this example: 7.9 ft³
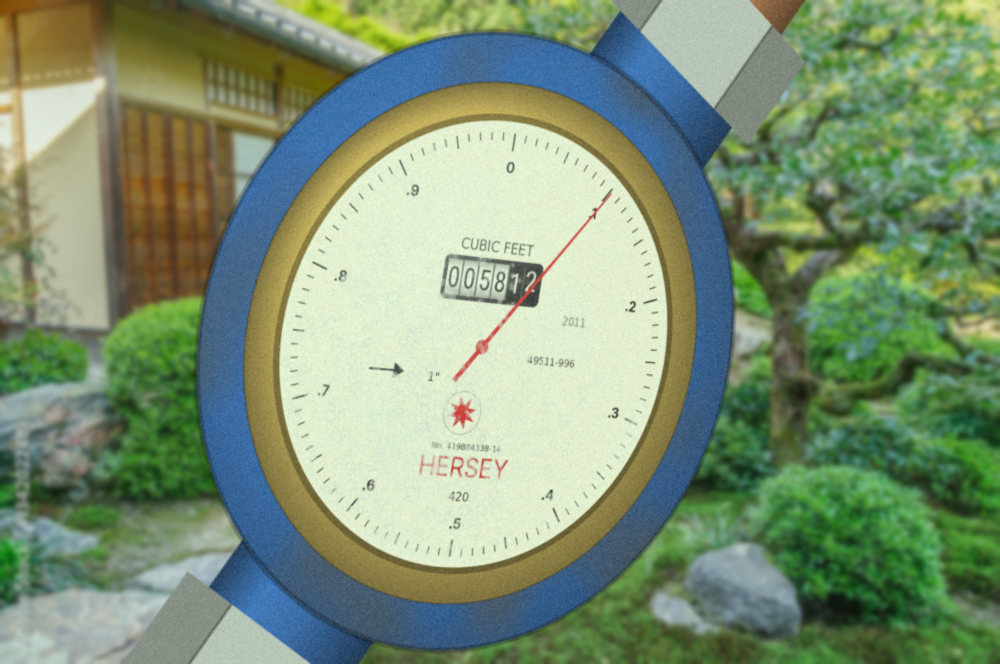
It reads 5812.10 ft³
